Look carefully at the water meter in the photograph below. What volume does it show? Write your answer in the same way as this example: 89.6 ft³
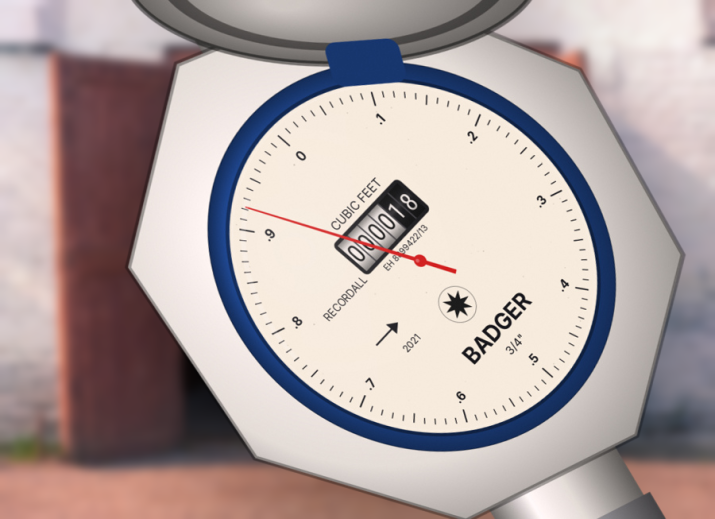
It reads 17.92 ft³
